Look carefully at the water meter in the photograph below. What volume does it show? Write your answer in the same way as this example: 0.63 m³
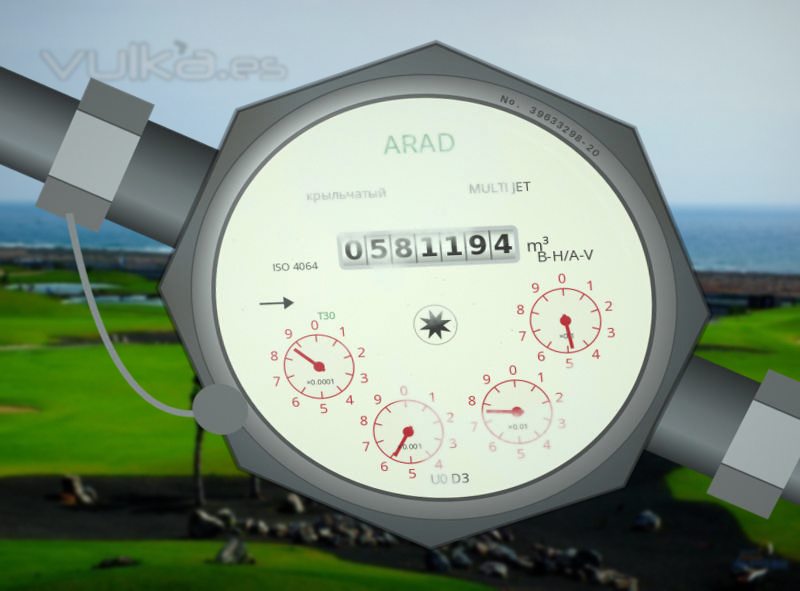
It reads 581194.4758 m³
